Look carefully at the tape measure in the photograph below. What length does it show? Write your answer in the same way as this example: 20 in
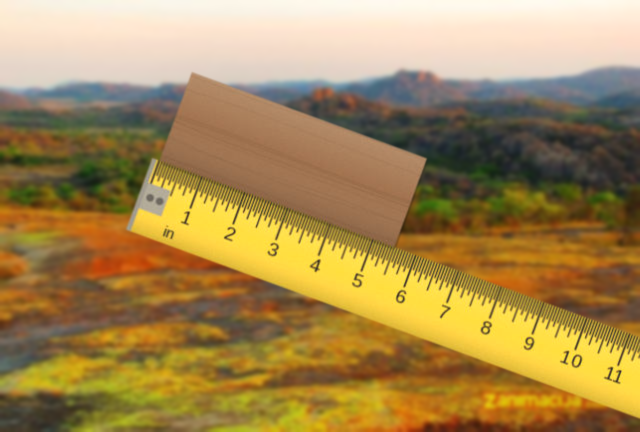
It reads 5.5 in
